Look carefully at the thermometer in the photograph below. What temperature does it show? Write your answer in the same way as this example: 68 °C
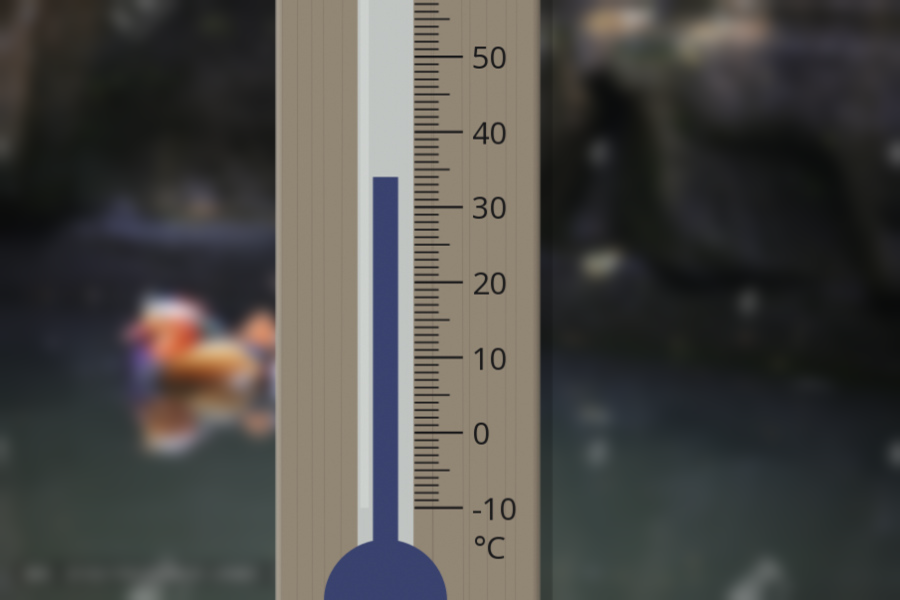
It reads 34 °C
